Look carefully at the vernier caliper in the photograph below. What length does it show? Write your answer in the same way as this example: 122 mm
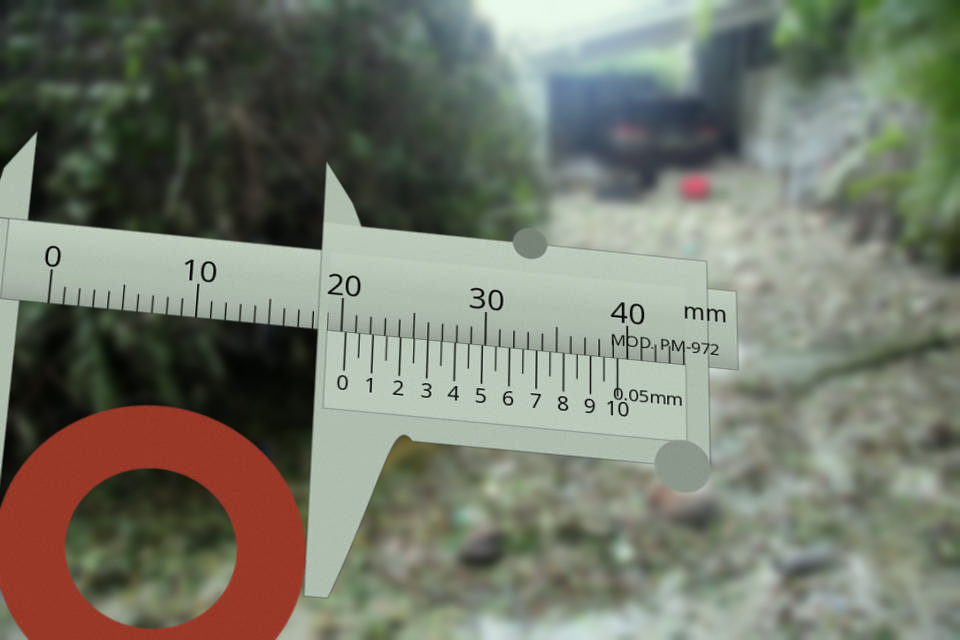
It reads 20.3 mm
